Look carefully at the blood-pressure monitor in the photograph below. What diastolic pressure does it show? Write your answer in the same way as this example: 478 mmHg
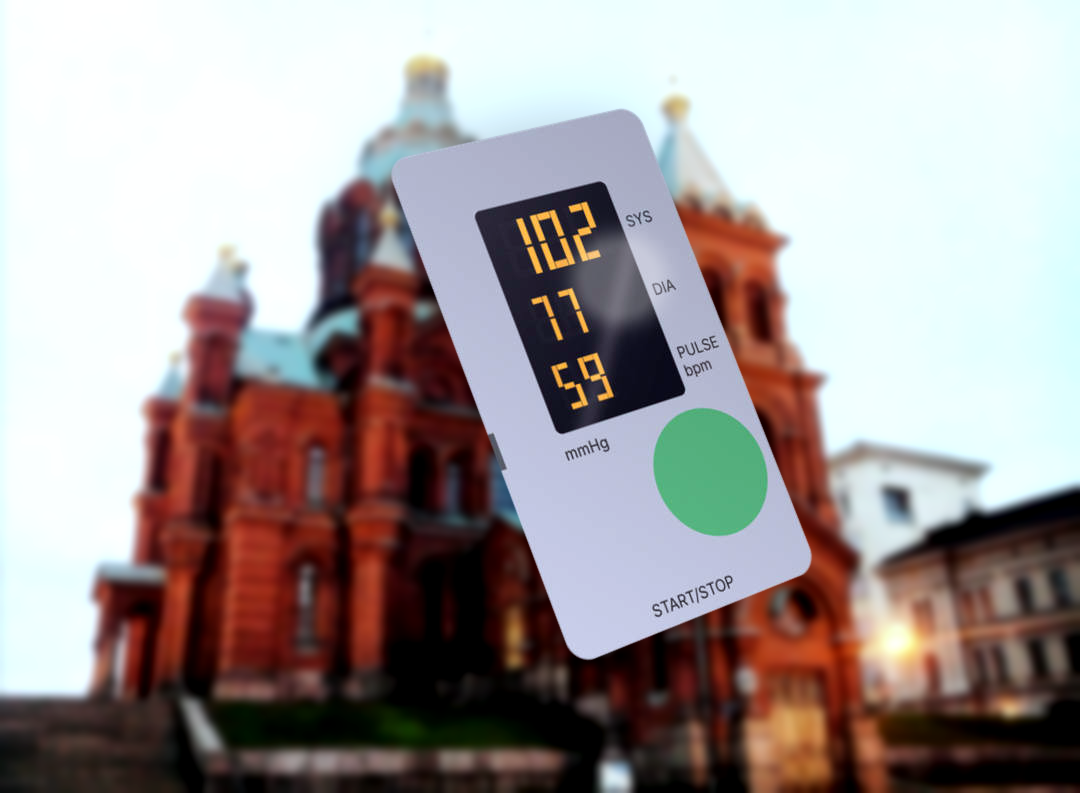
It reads 77 mmHg
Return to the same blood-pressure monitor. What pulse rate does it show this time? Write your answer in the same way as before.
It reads 59 bpm
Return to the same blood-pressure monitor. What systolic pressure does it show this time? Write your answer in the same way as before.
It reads 102 mmHg
